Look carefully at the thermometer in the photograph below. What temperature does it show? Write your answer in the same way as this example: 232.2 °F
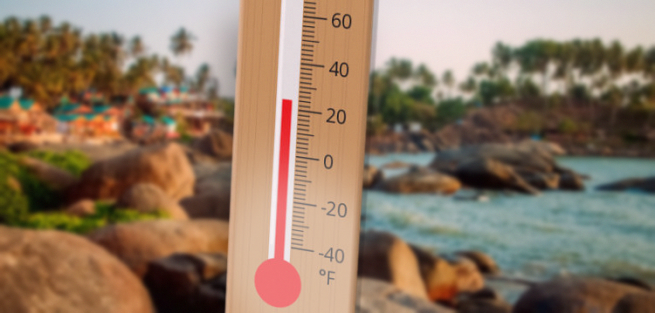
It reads 24 °F
